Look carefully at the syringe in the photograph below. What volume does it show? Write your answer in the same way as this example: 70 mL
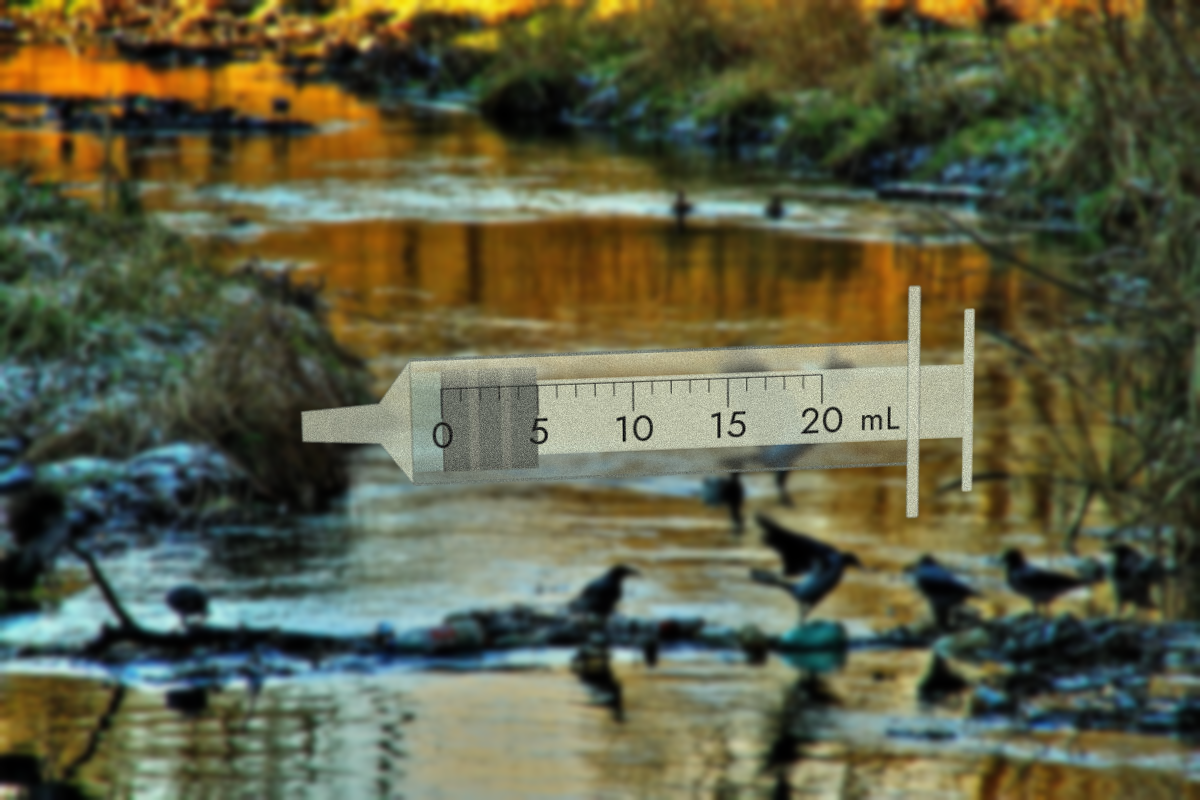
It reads 0 mL
